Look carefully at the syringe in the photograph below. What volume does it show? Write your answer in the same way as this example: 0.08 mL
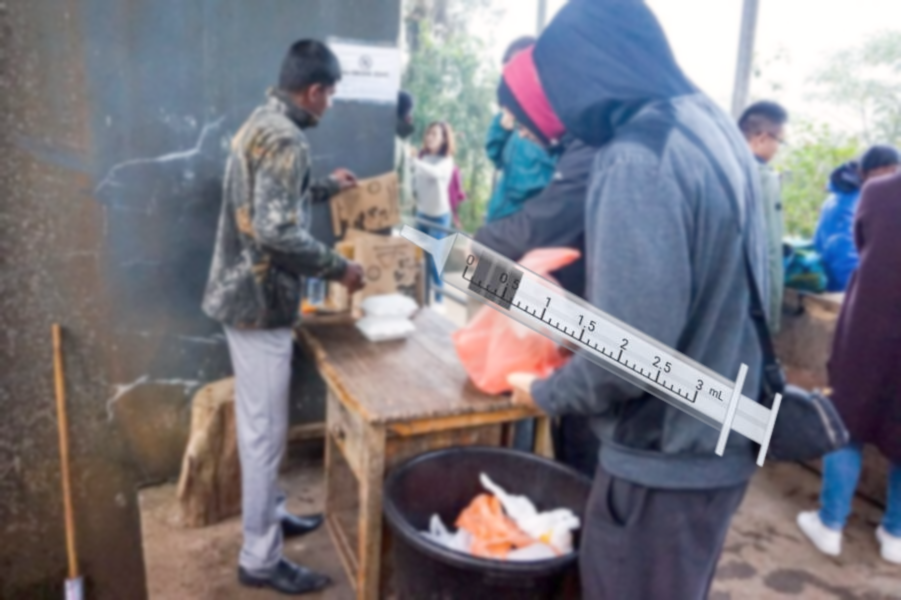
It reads 0.1 mL
